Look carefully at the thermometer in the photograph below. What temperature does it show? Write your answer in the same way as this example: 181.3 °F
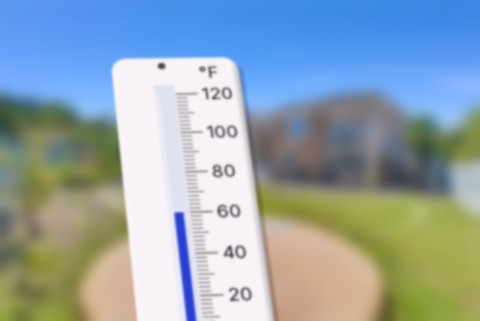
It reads 60 °F
